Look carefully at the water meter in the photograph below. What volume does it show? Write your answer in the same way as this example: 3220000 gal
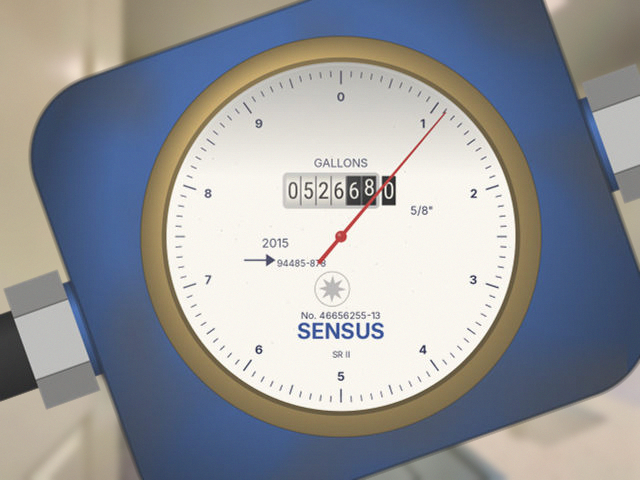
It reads 526681.1 gal
